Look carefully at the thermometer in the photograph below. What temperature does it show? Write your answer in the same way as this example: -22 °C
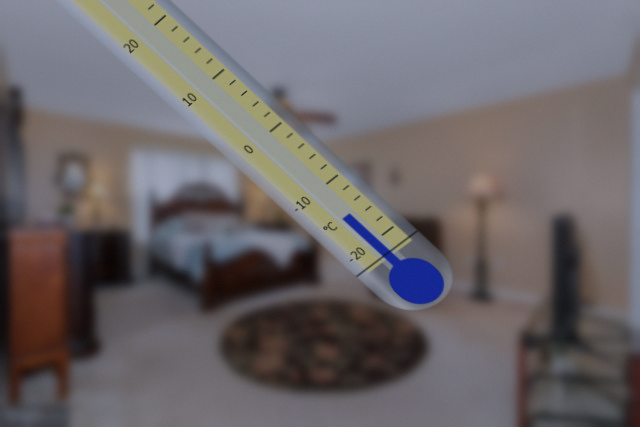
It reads -15 °C
